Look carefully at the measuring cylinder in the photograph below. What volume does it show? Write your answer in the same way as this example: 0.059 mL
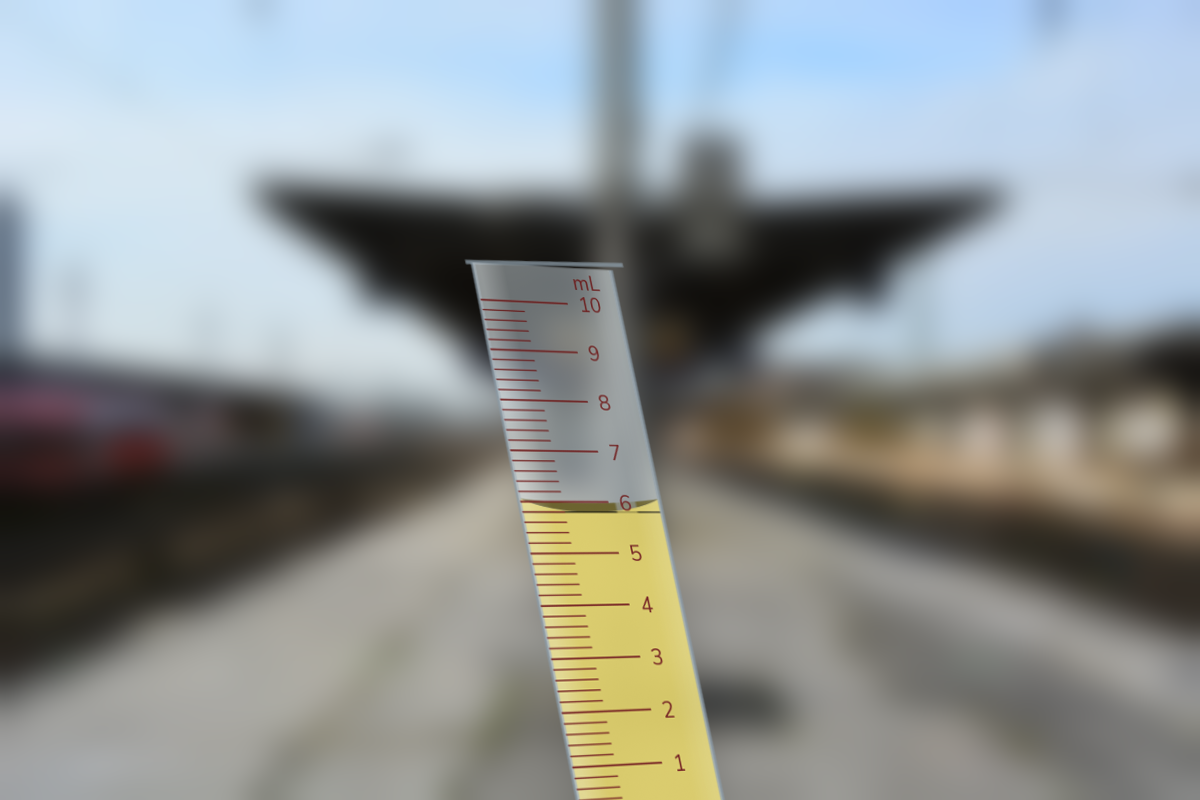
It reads 5.8 mL
